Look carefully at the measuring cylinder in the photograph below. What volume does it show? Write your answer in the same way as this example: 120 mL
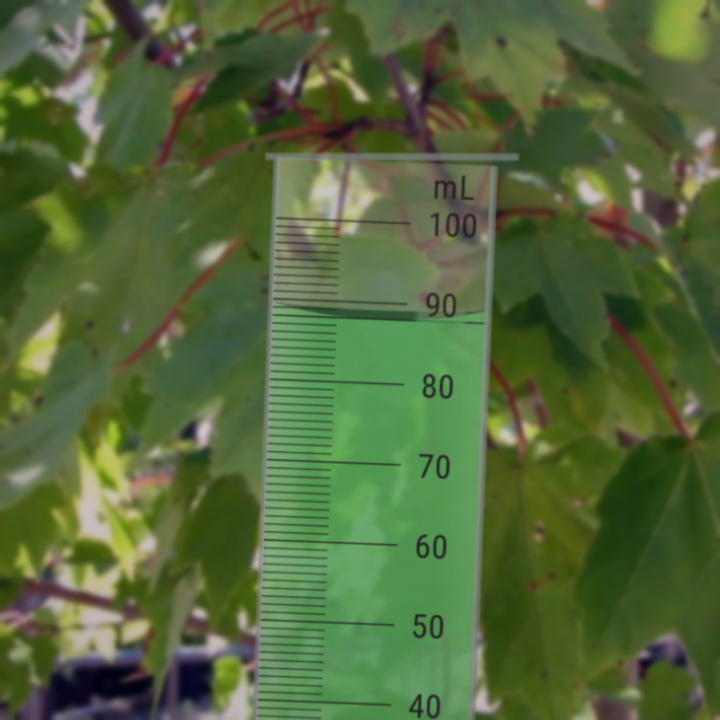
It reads 88 mL
